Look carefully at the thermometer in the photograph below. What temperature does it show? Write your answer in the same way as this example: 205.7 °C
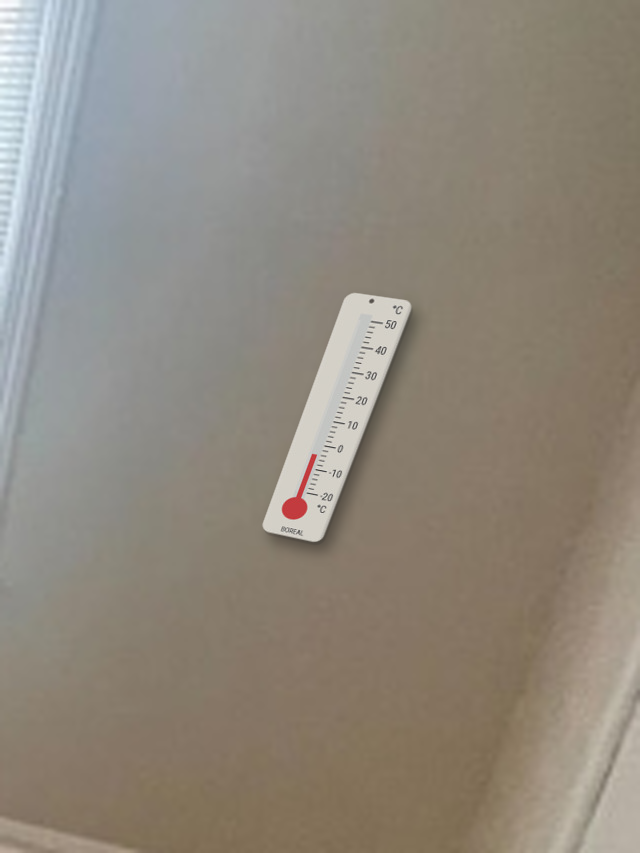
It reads -4 °C
